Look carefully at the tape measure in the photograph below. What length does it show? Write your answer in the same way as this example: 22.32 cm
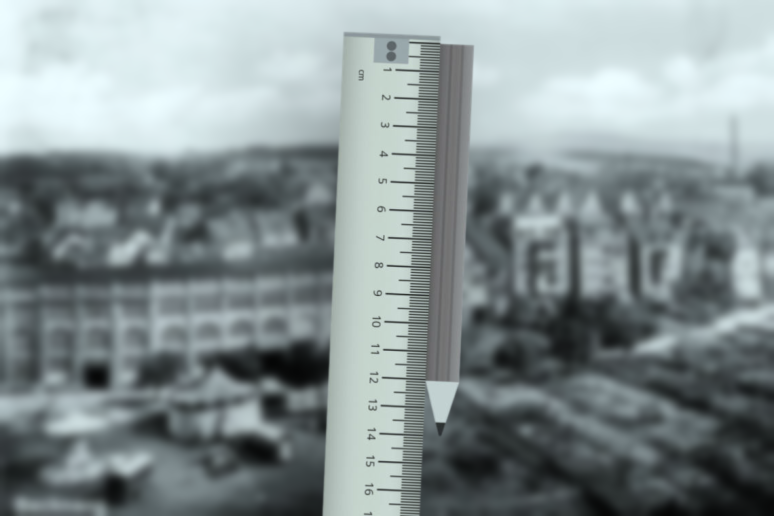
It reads 14 cm
